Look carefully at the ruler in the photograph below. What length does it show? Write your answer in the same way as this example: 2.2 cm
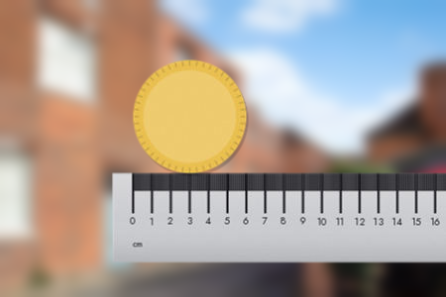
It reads 6 cm
